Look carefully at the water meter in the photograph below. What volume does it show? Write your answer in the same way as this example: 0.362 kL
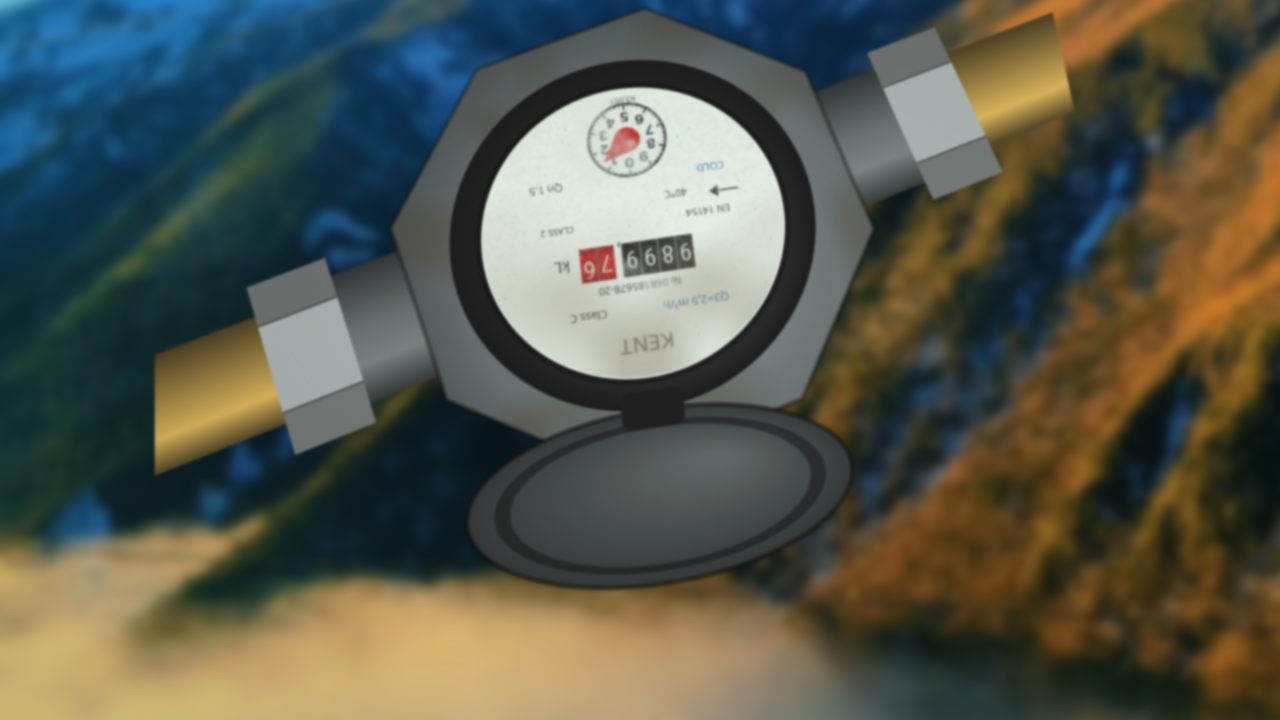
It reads 9899.761 kL
